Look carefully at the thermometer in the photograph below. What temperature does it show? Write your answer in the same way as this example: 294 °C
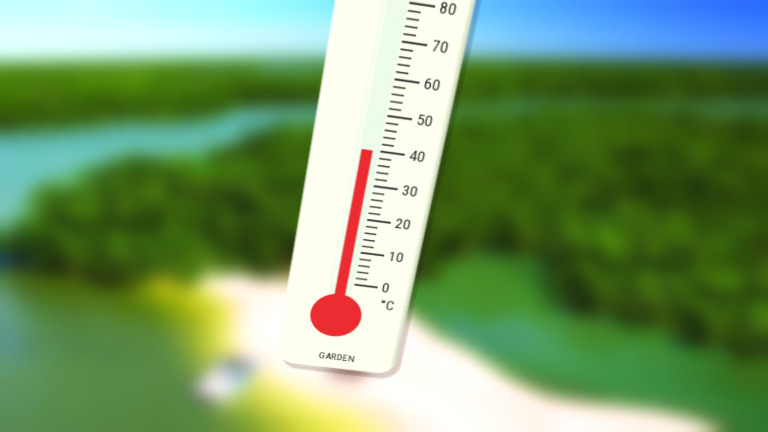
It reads 40 °C
